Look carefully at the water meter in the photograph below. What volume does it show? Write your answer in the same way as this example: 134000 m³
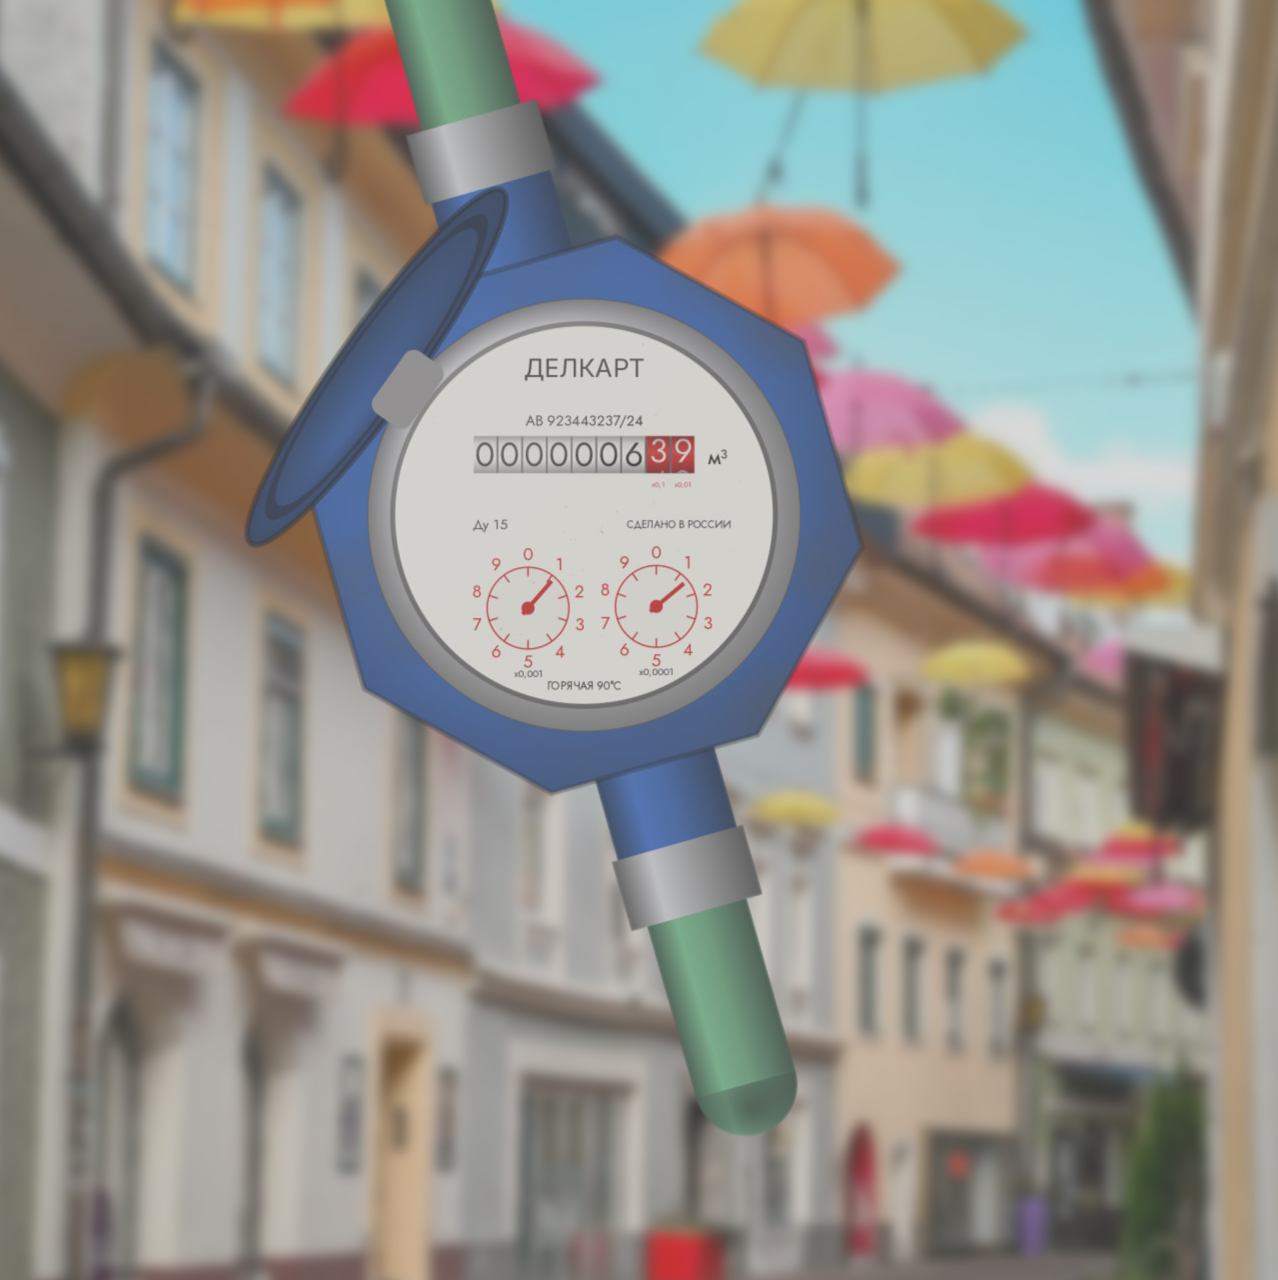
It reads 6.3911 m³
